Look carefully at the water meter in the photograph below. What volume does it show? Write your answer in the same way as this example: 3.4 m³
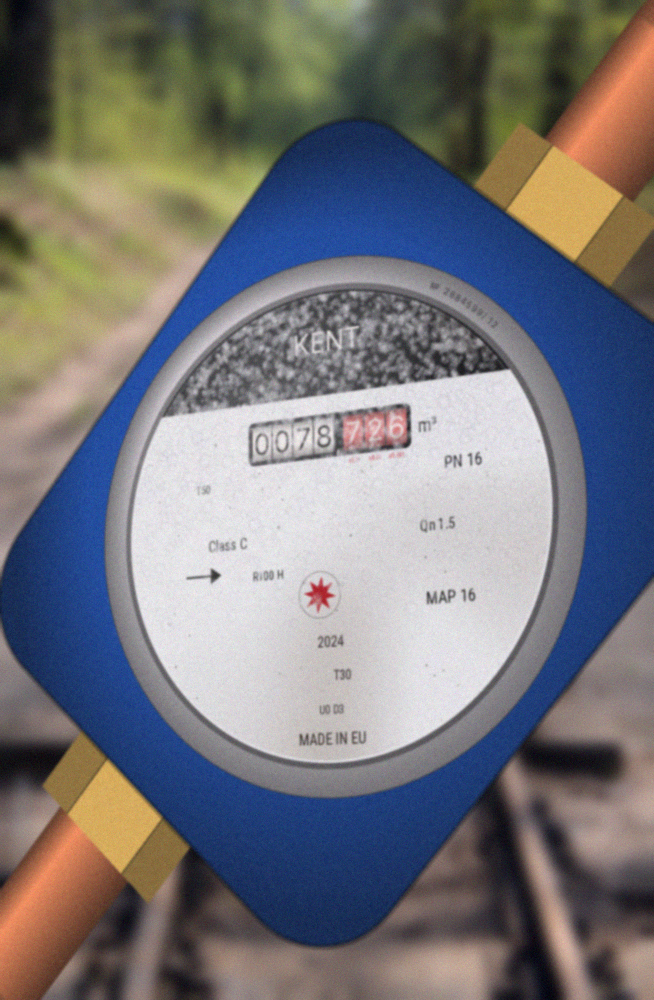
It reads 78.726 m³
